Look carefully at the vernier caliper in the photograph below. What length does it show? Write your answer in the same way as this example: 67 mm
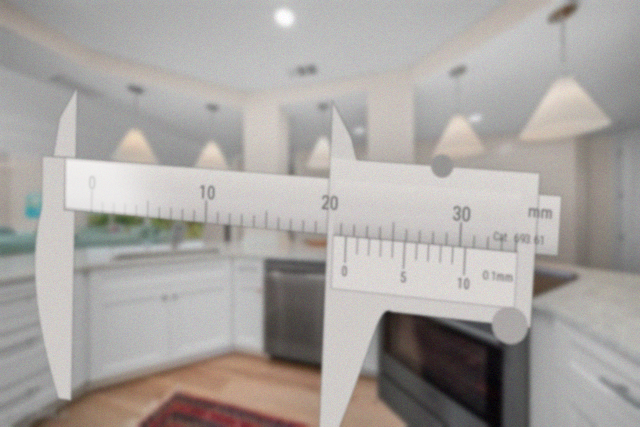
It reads 21.4 mm
